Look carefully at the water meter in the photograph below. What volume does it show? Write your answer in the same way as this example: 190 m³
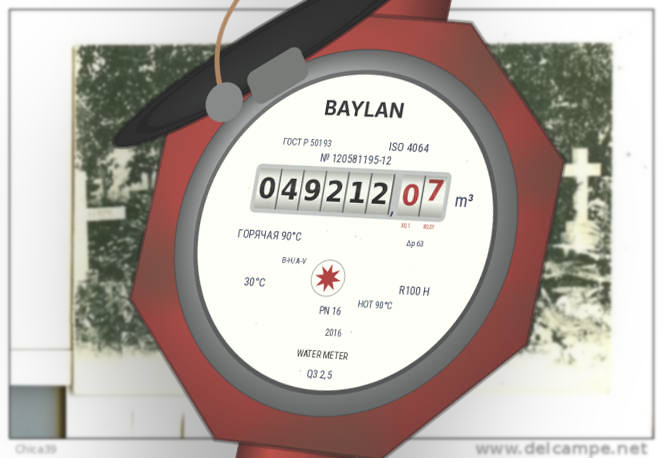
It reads 49212.07 m³
